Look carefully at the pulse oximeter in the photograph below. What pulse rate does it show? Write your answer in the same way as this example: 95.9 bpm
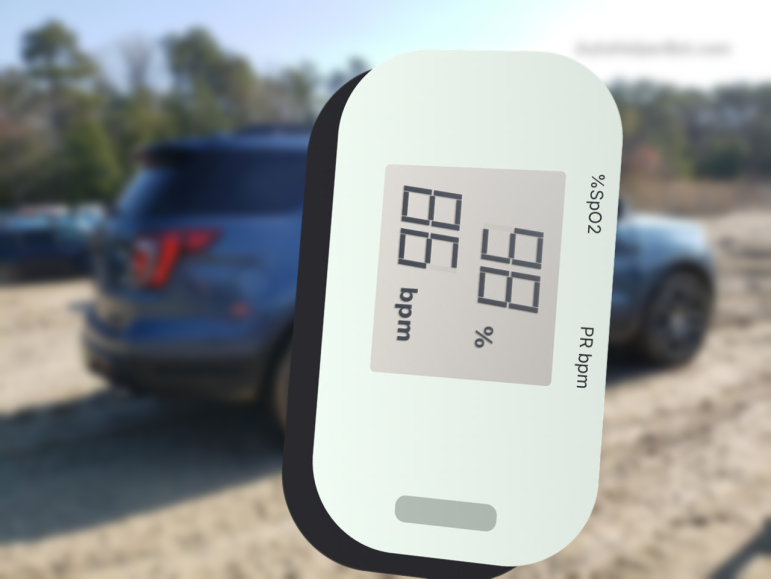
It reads 86 bpm
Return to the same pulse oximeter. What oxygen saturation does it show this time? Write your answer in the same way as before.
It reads 98 %
